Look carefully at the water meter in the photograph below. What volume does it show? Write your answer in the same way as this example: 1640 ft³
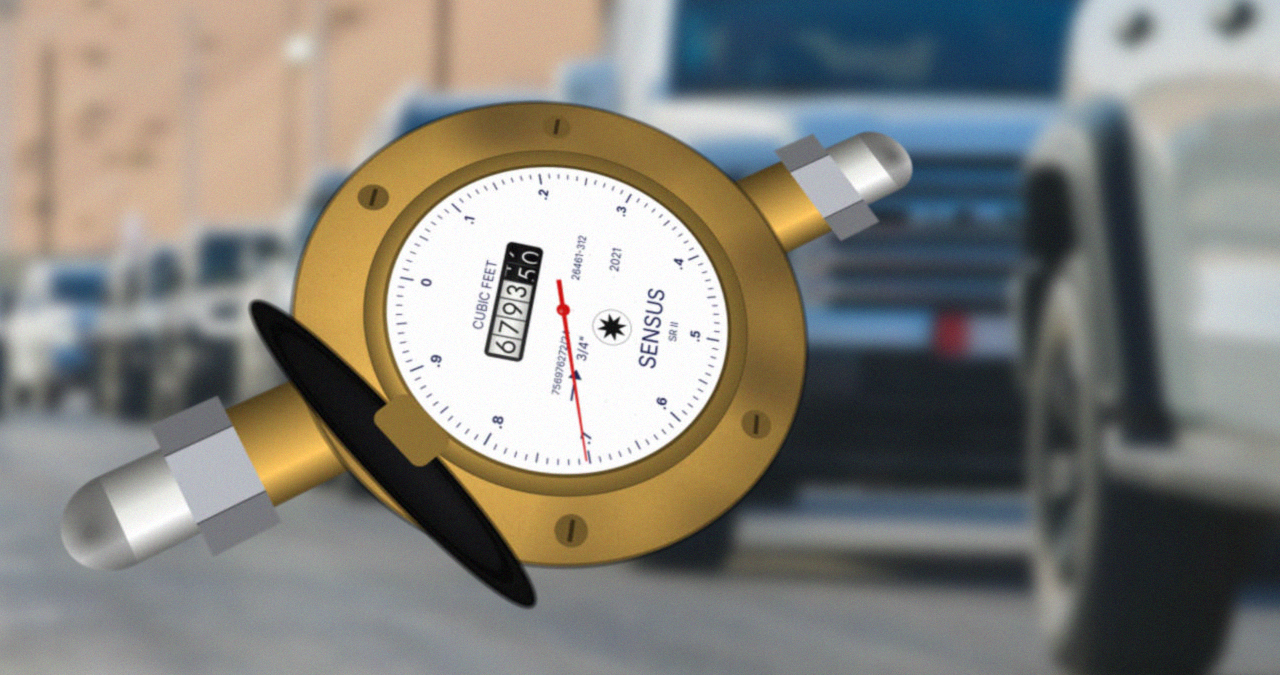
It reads 679349.70 ft³
